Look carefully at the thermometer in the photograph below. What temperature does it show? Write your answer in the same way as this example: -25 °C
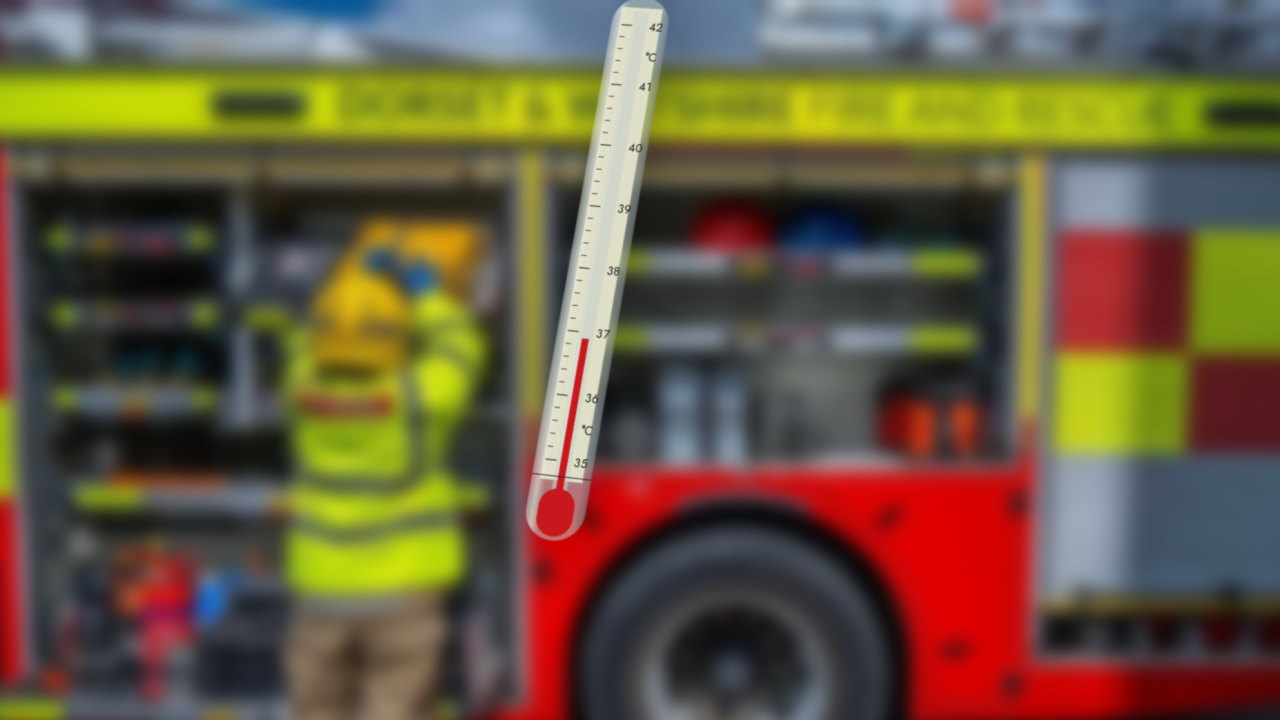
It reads 36.9 °C
